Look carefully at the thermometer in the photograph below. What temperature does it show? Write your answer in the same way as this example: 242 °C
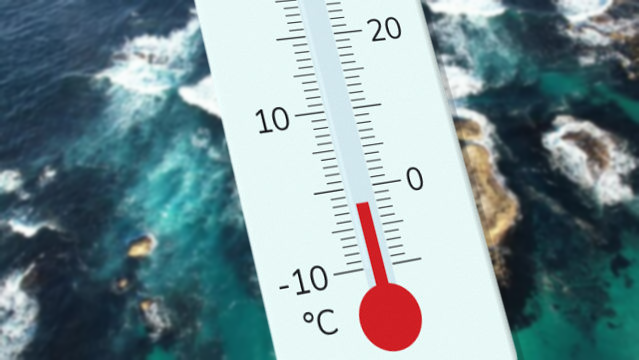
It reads -2 °C
